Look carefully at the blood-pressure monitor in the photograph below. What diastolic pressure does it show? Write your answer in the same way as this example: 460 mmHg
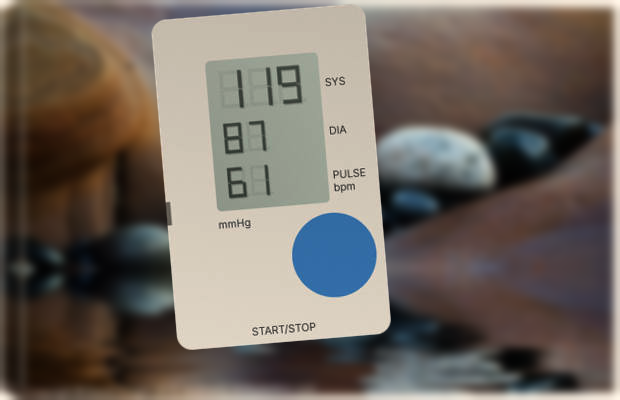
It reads 87 mmHg
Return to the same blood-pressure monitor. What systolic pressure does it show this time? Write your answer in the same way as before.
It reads 119 mmHg
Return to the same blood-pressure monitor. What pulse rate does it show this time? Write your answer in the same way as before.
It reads 61 bpm
